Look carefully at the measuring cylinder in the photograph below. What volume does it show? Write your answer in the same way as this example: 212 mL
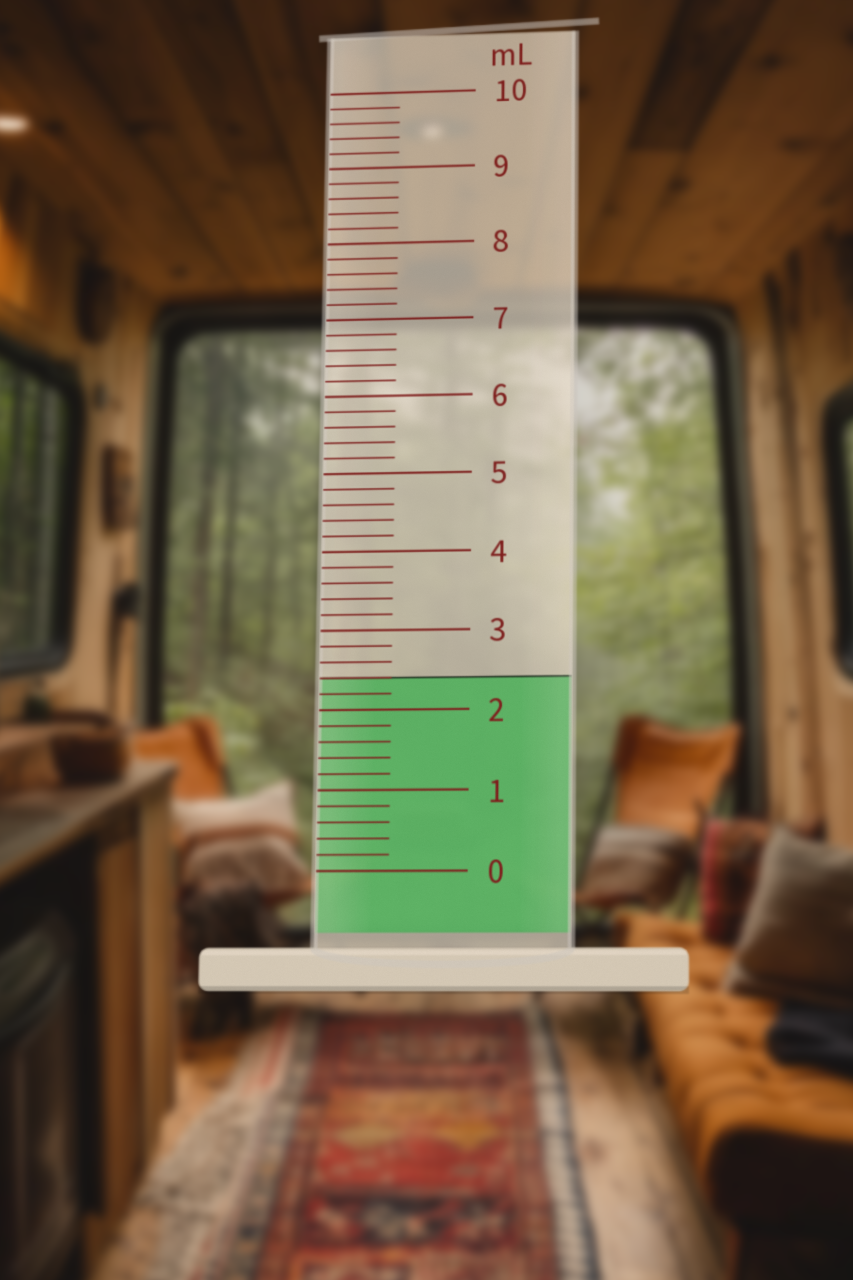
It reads 2.4 mL
